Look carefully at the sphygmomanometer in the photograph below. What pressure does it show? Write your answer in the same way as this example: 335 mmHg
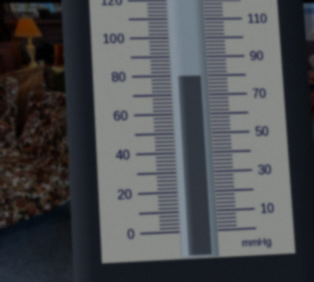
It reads 80 mmHg
